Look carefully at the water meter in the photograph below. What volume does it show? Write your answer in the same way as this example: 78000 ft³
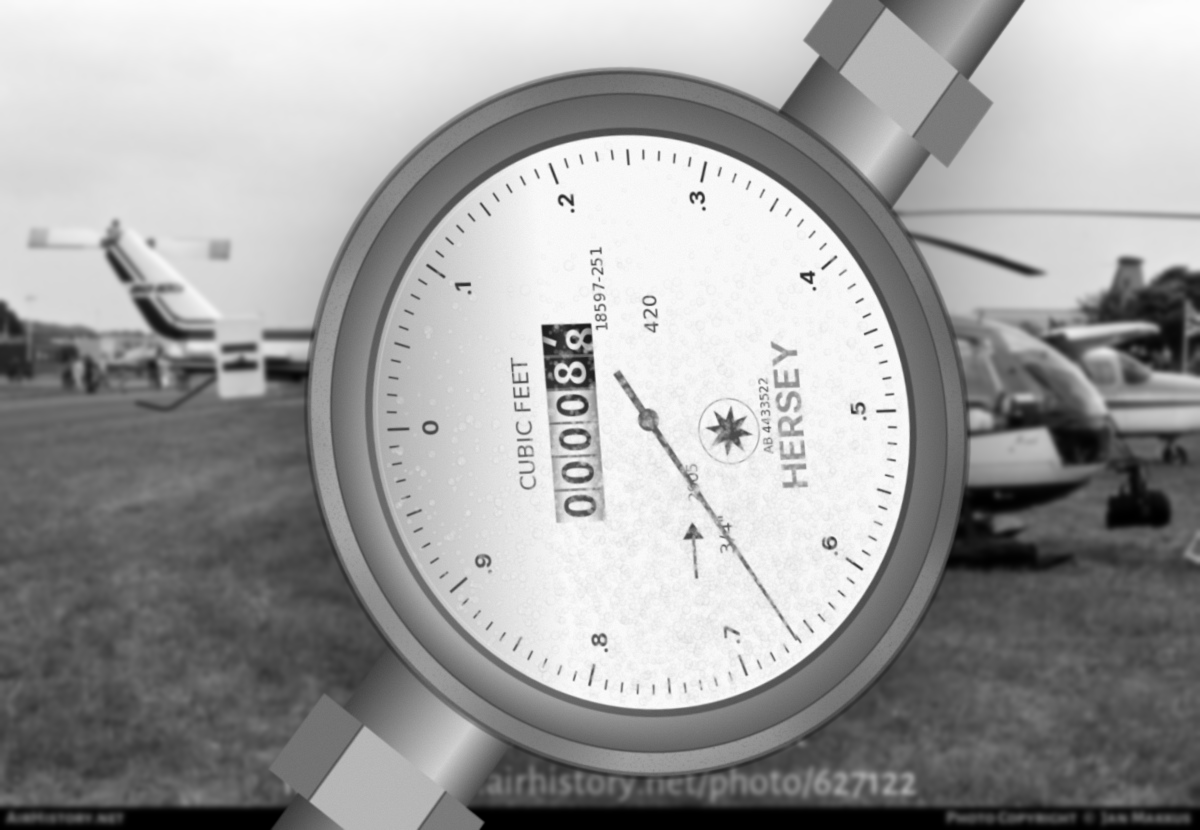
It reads 87.66 ft³
